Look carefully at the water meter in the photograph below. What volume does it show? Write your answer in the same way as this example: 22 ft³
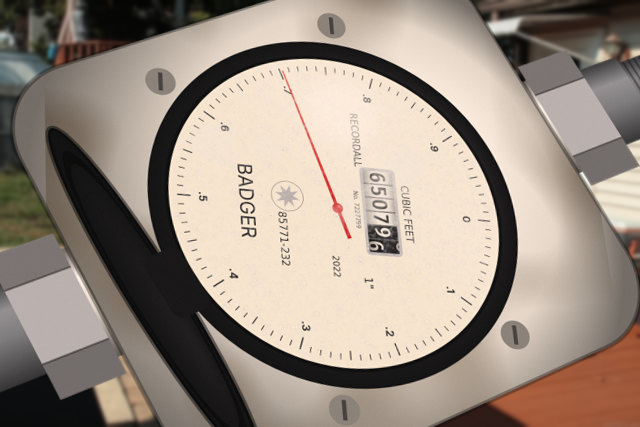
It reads 650795.70 ft³
